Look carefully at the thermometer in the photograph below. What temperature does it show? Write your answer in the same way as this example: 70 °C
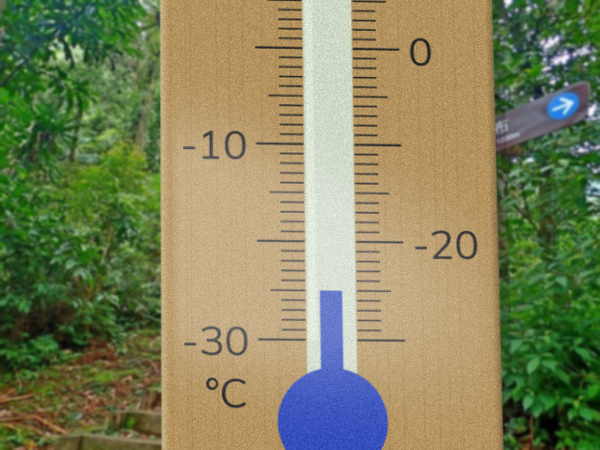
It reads -25 °C
